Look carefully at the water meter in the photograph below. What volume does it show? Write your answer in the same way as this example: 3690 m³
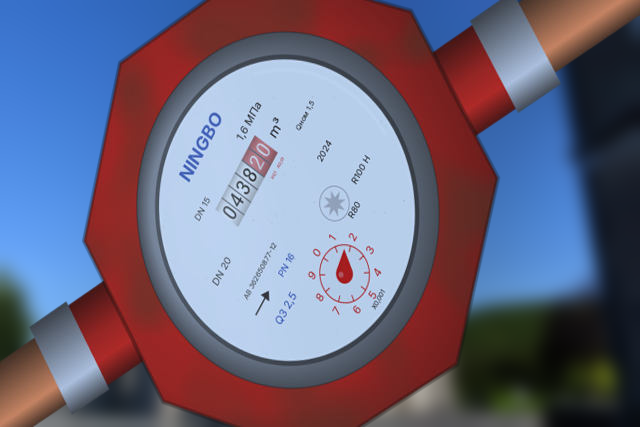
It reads 438.201 m³
